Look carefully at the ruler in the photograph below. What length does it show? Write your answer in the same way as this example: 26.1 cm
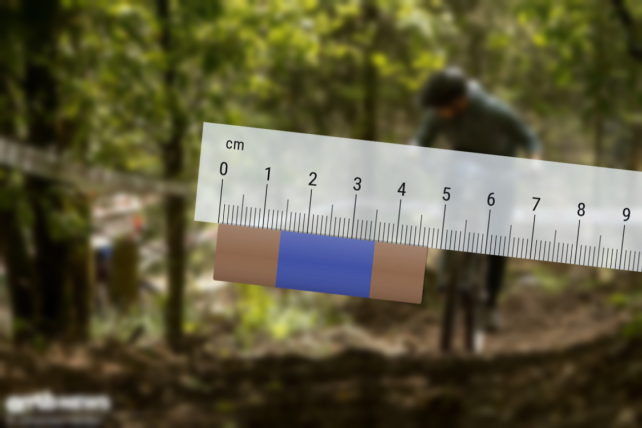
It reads 4.7 cm
